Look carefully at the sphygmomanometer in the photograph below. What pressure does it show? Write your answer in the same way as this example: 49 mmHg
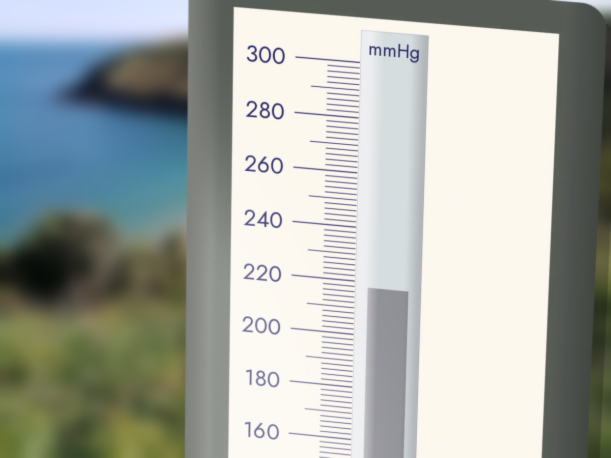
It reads 218 mmHg
